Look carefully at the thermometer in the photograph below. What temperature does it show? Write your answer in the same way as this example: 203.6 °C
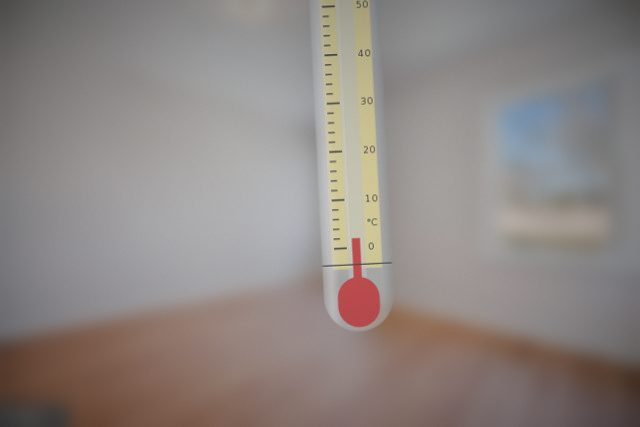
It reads 2 °C
